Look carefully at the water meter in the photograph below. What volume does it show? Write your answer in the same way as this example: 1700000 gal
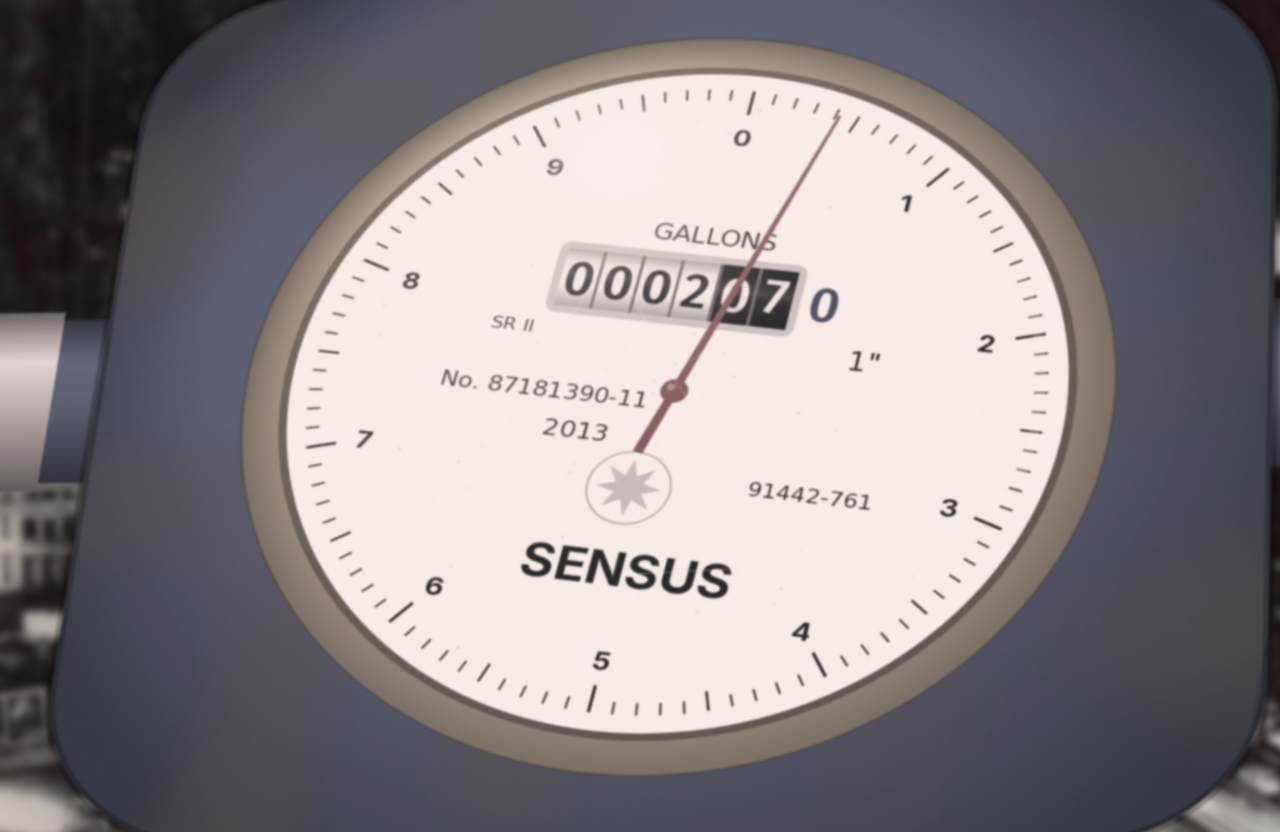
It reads 2070.4 gal
